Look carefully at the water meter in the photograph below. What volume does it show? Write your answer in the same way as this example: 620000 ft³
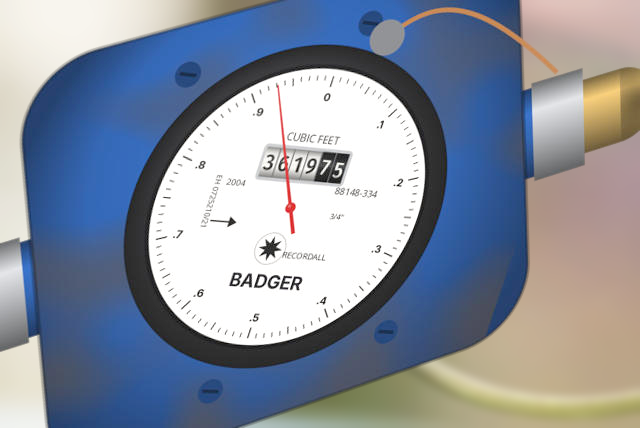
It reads 361974.93 ft³
